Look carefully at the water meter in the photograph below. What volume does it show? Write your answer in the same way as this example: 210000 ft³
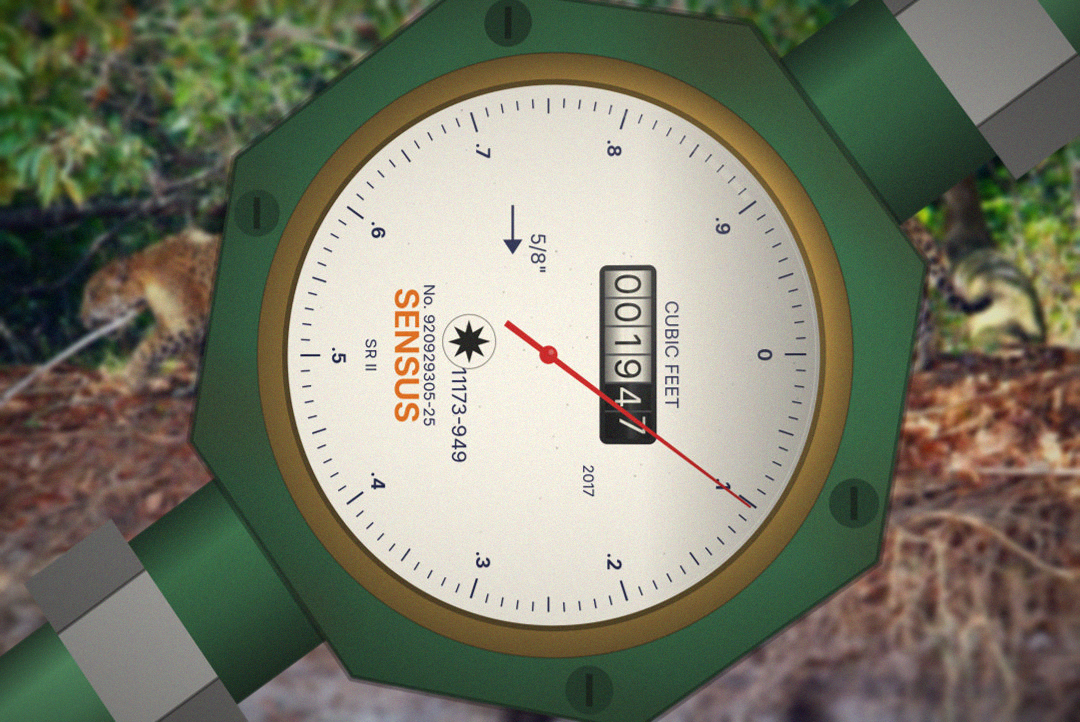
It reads 1947.10 ft³
